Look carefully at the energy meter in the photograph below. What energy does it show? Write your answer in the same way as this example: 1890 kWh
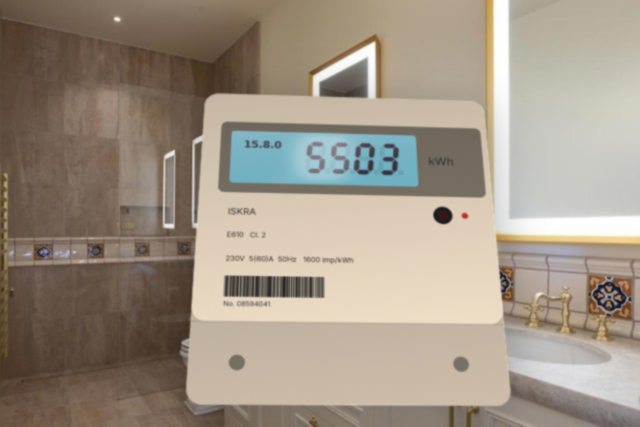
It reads 5503 kWh
